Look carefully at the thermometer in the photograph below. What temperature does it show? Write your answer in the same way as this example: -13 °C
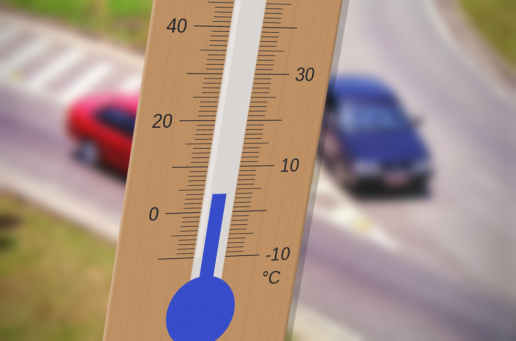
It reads 4 °C
